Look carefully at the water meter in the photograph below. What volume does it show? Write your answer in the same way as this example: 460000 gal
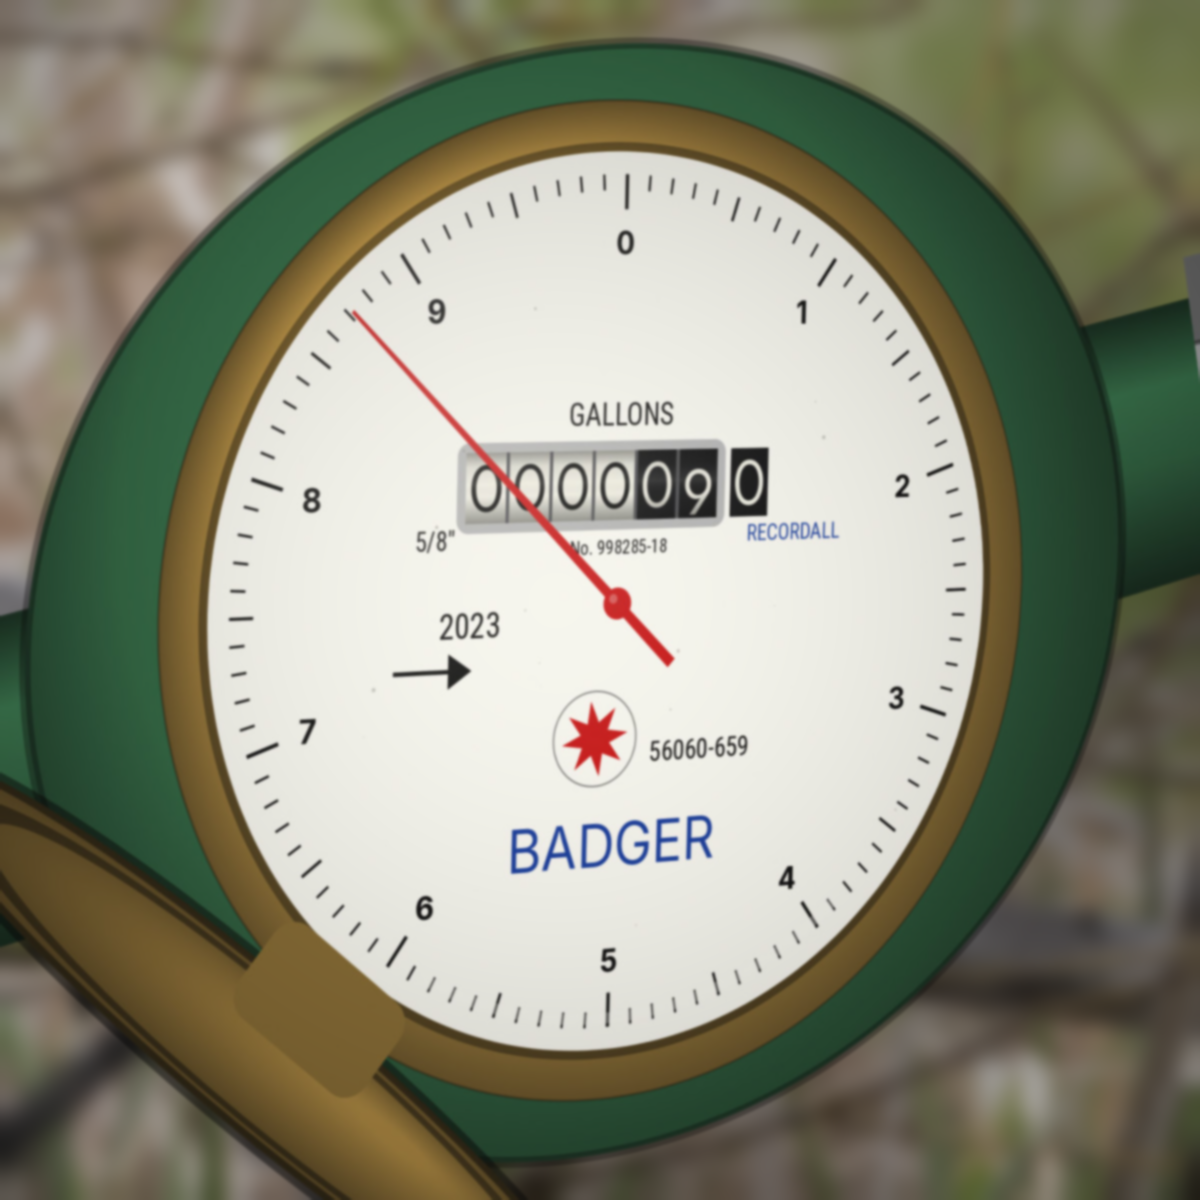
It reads 88.7 gal
